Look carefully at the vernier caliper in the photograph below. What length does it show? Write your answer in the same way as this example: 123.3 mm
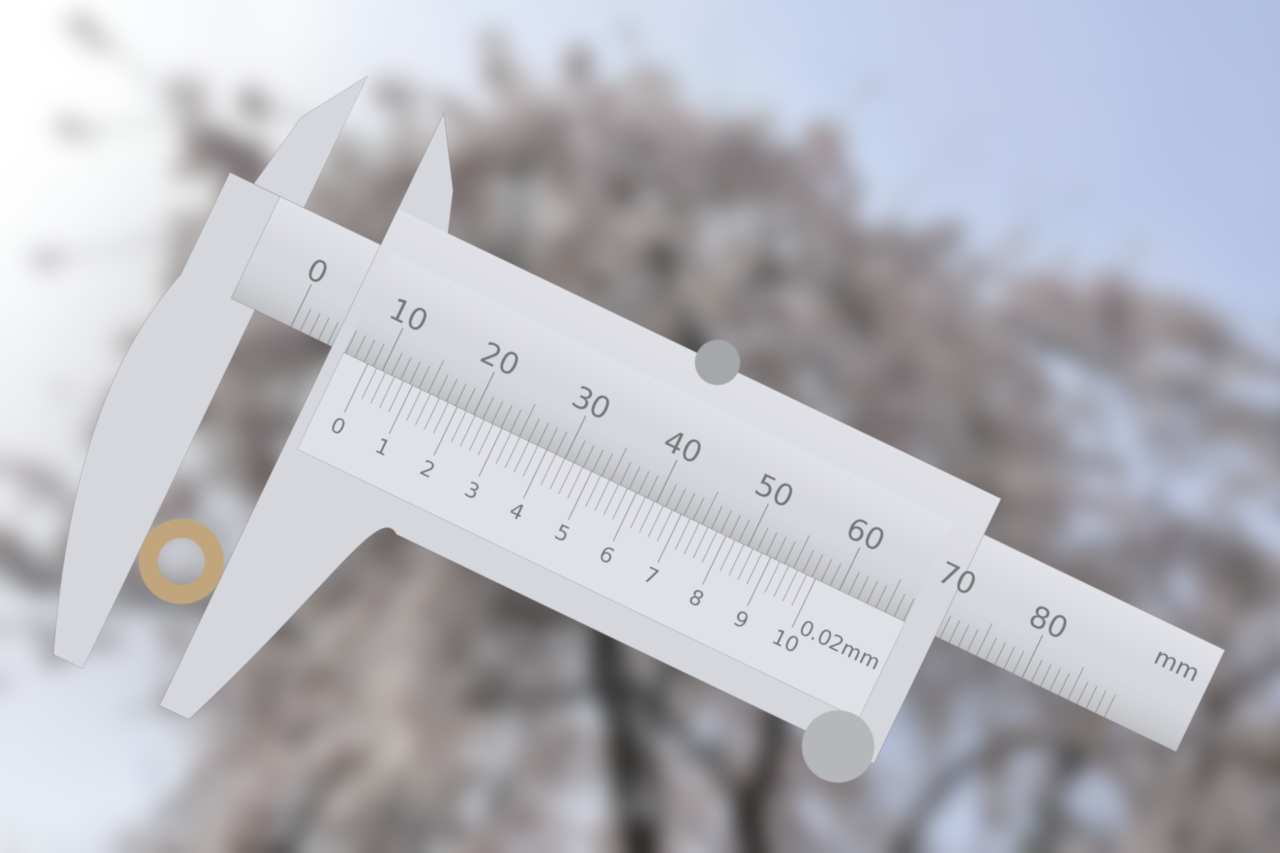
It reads 8.4 mm
